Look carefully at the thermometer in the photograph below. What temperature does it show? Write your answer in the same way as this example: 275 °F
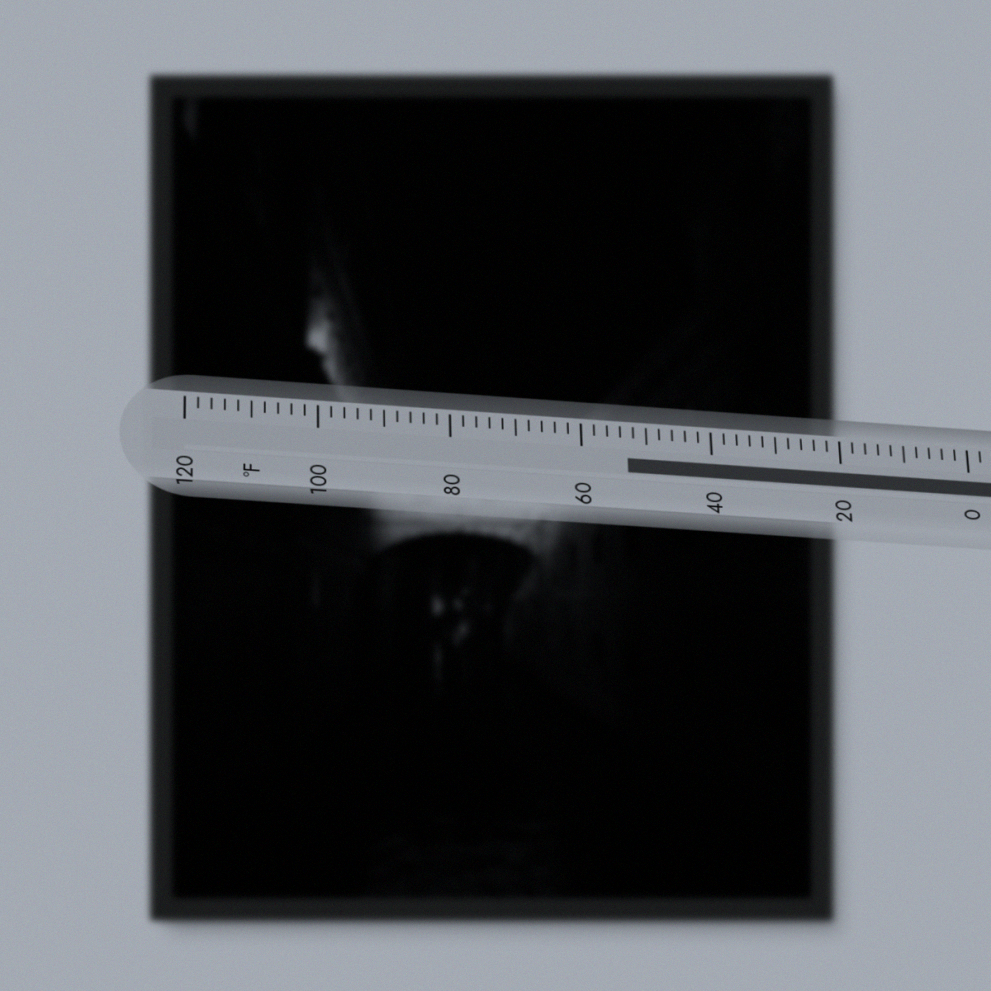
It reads 53 °F
